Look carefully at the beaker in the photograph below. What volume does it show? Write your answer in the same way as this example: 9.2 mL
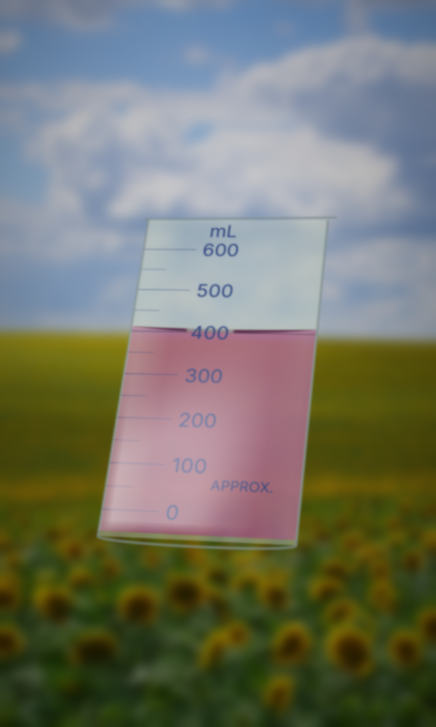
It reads 400 mL
